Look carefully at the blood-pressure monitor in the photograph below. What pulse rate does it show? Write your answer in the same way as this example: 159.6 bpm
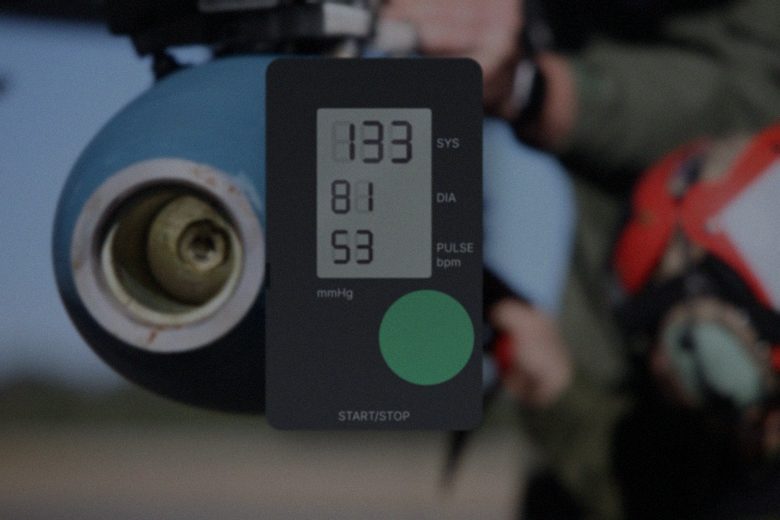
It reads 53 bpm
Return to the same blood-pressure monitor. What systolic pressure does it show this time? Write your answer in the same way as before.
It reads 133 mmHg
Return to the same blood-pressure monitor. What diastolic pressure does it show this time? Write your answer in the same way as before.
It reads 81 mmHg
